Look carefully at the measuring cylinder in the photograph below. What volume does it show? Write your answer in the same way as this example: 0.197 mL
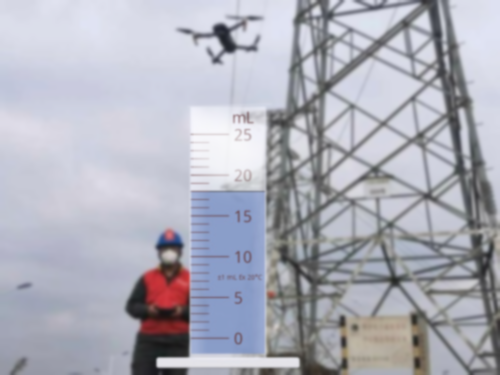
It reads 18 mL
